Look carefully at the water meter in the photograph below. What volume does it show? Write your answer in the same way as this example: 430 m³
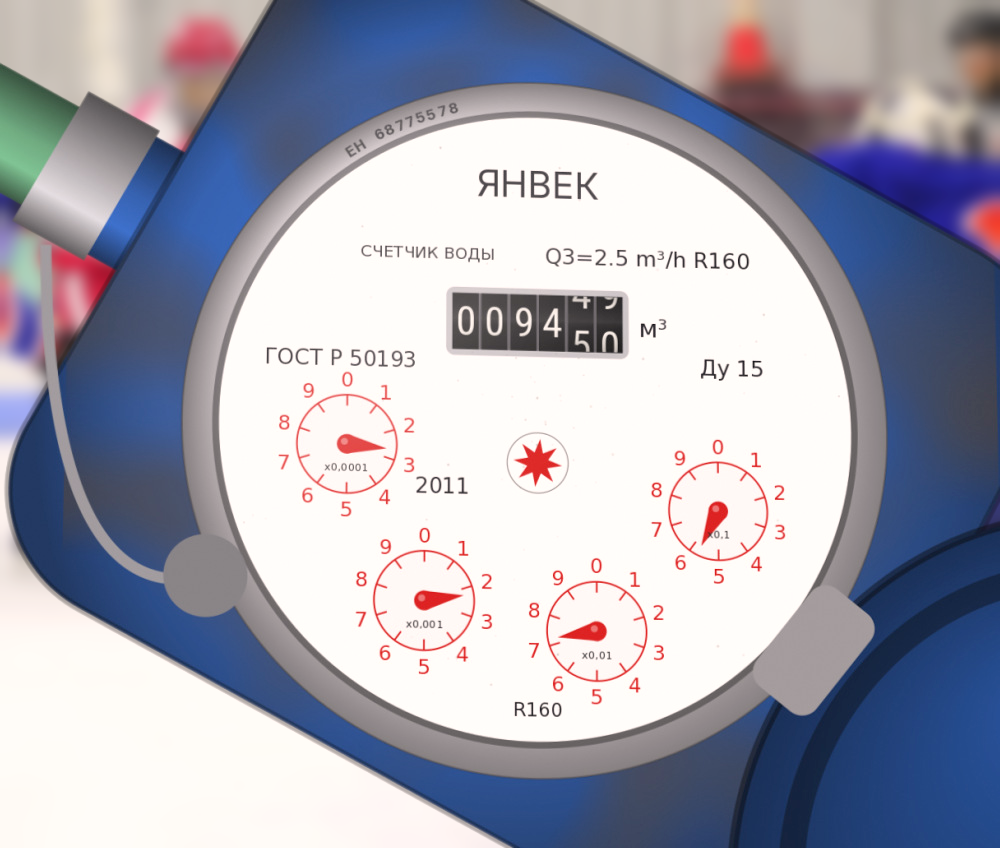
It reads 9449.5722 m³
